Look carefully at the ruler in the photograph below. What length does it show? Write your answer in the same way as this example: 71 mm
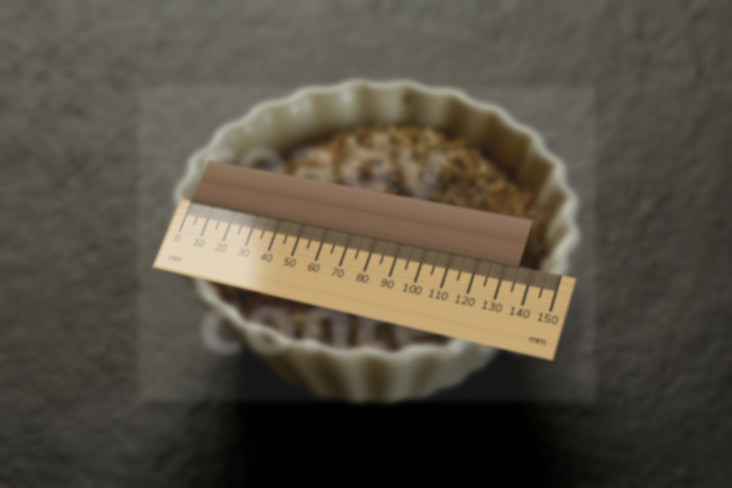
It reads 135 mm
